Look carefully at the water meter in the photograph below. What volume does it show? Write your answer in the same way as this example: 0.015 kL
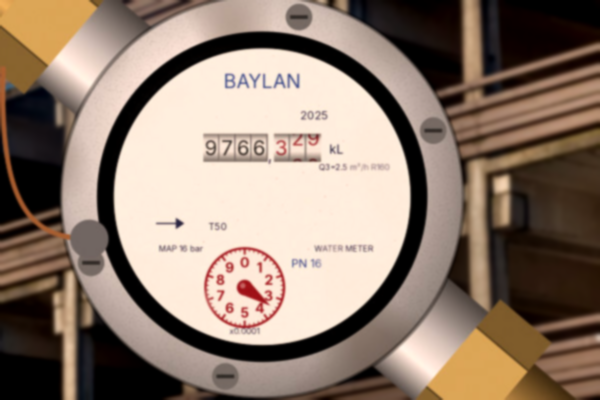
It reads 9766.3293 kL
